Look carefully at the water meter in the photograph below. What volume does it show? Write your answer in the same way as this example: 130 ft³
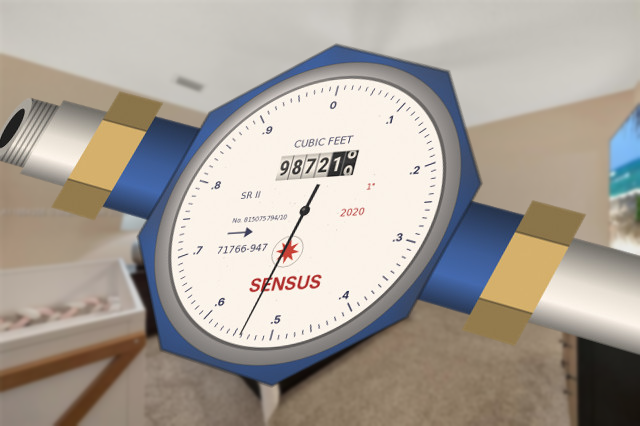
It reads 987218.54 ft³
